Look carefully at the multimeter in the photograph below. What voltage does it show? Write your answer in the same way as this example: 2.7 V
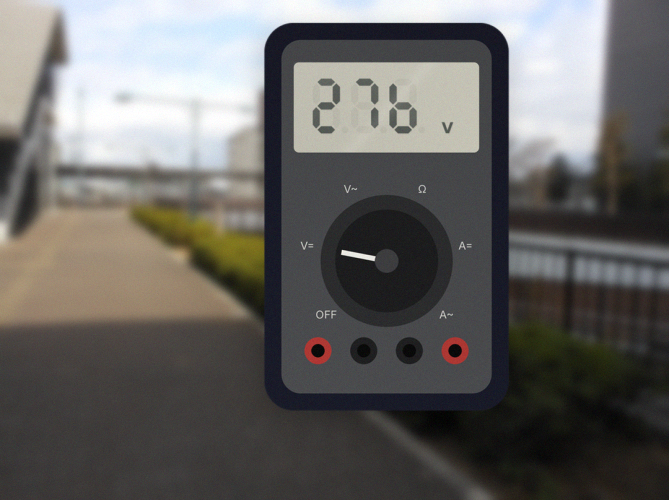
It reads 276 V
